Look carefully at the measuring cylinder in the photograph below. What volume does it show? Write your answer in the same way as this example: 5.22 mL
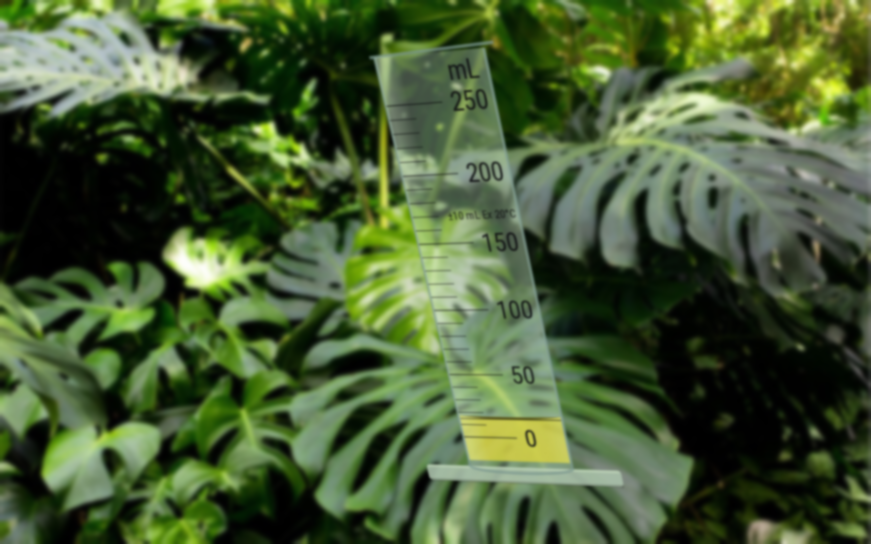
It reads 15 mL
